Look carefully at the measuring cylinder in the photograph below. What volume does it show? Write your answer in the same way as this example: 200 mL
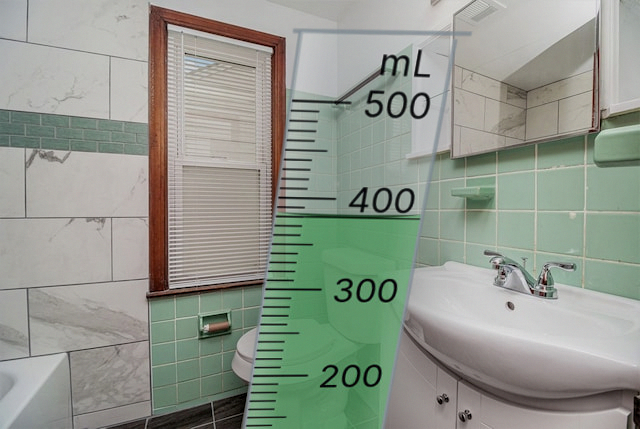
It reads 380 mL
